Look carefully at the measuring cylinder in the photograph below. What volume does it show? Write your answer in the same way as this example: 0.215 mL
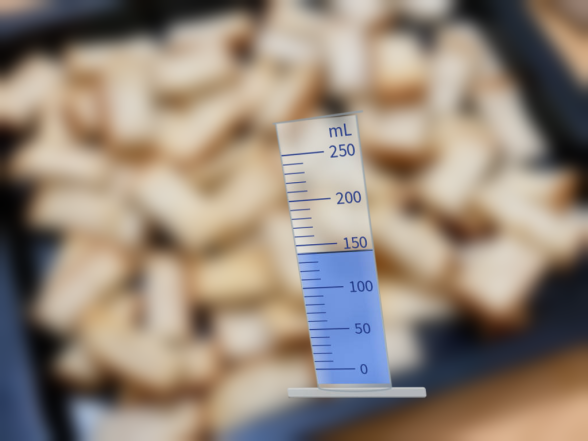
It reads 140 mL
